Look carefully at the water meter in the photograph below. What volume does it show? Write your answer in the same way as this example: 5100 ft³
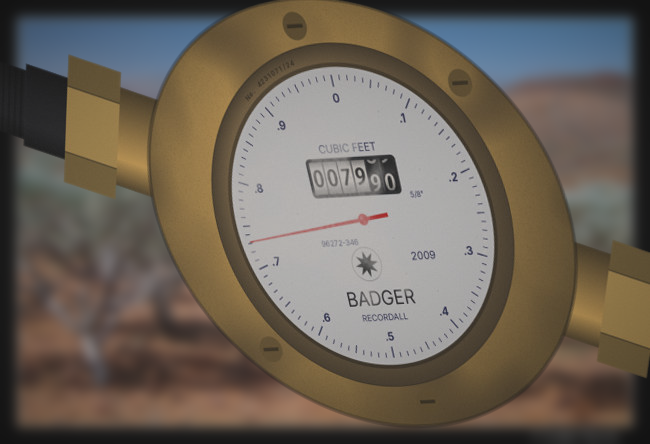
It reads 7989.73 ft³
